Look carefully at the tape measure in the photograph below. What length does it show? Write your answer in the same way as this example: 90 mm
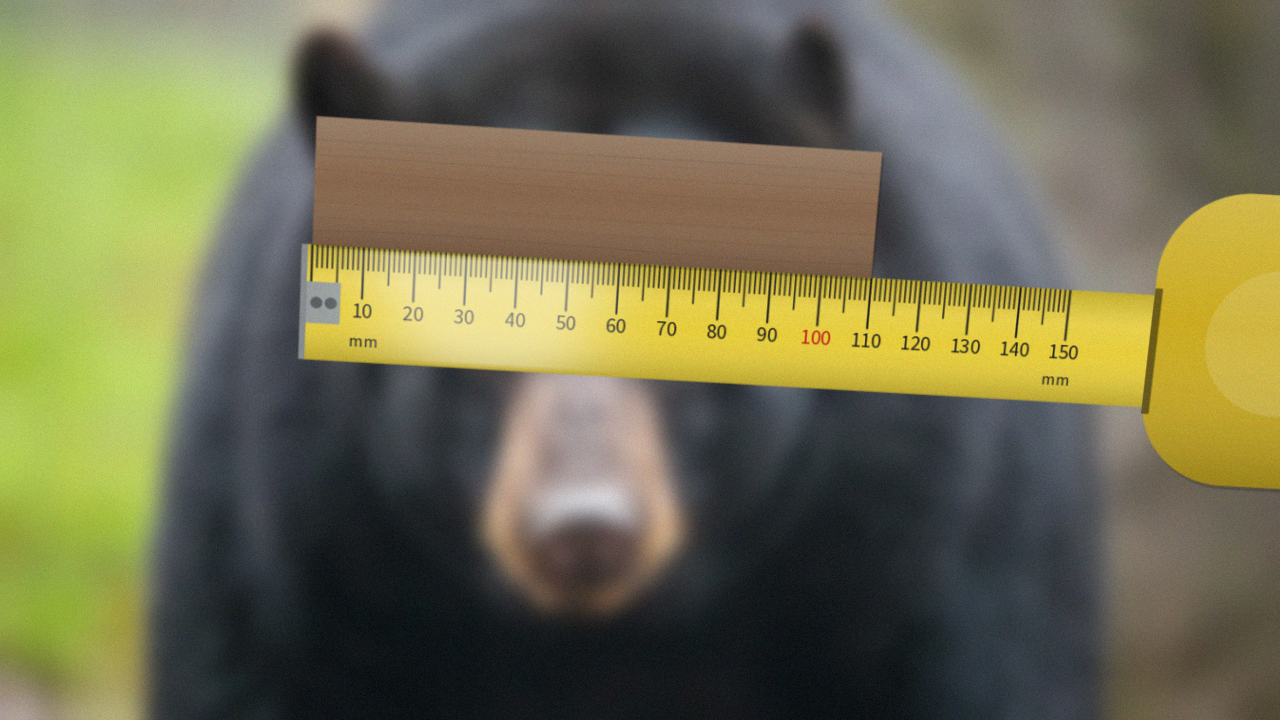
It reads 110 mm
